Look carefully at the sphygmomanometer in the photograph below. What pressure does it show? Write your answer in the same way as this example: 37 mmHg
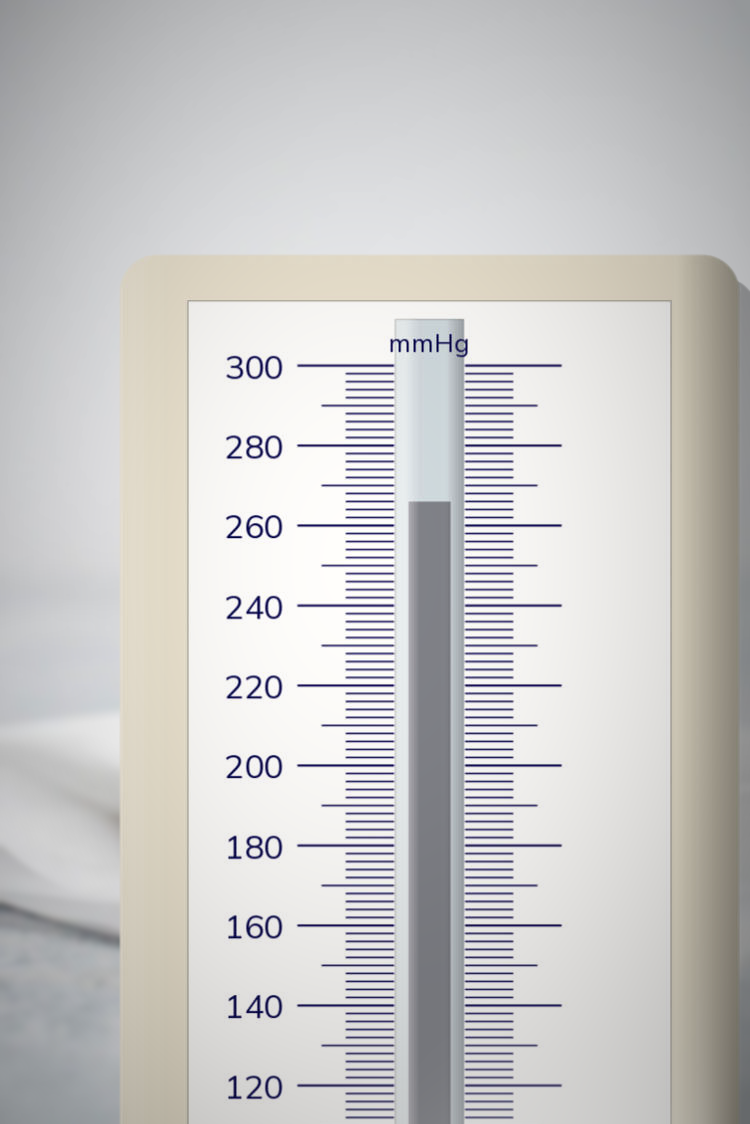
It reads 266 mmHg
